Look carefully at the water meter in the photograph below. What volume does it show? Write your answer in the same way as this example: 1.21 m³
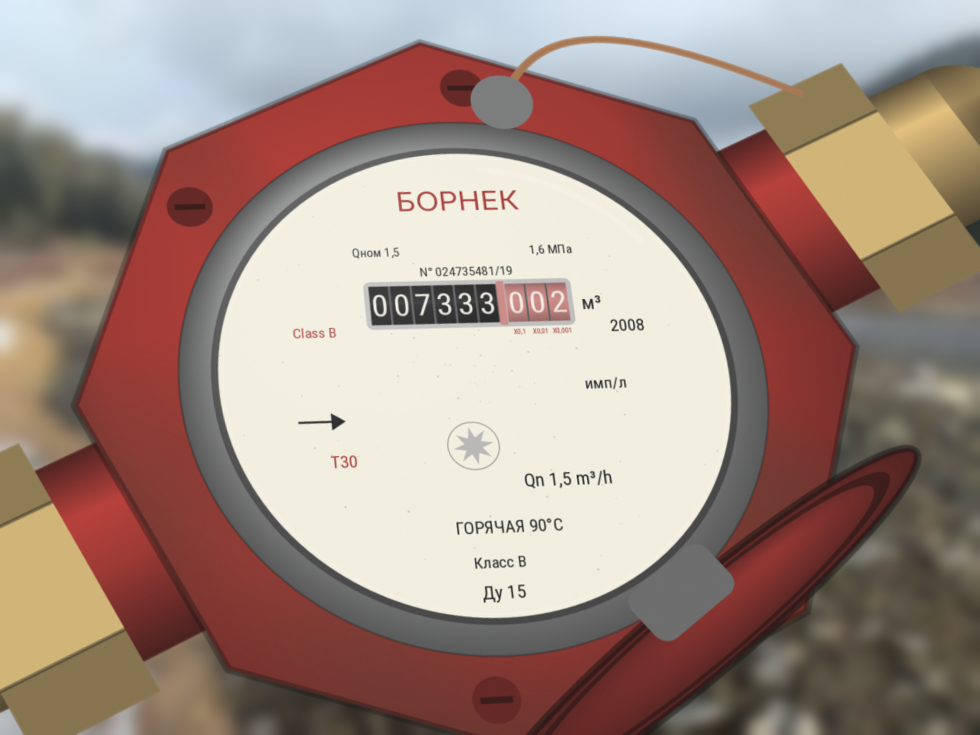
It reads 7333.002 m³
